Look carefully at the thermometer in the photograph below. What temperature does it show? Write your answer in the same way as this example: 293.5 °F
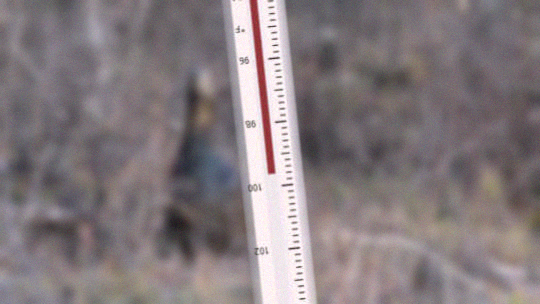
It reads 99.6 °F
